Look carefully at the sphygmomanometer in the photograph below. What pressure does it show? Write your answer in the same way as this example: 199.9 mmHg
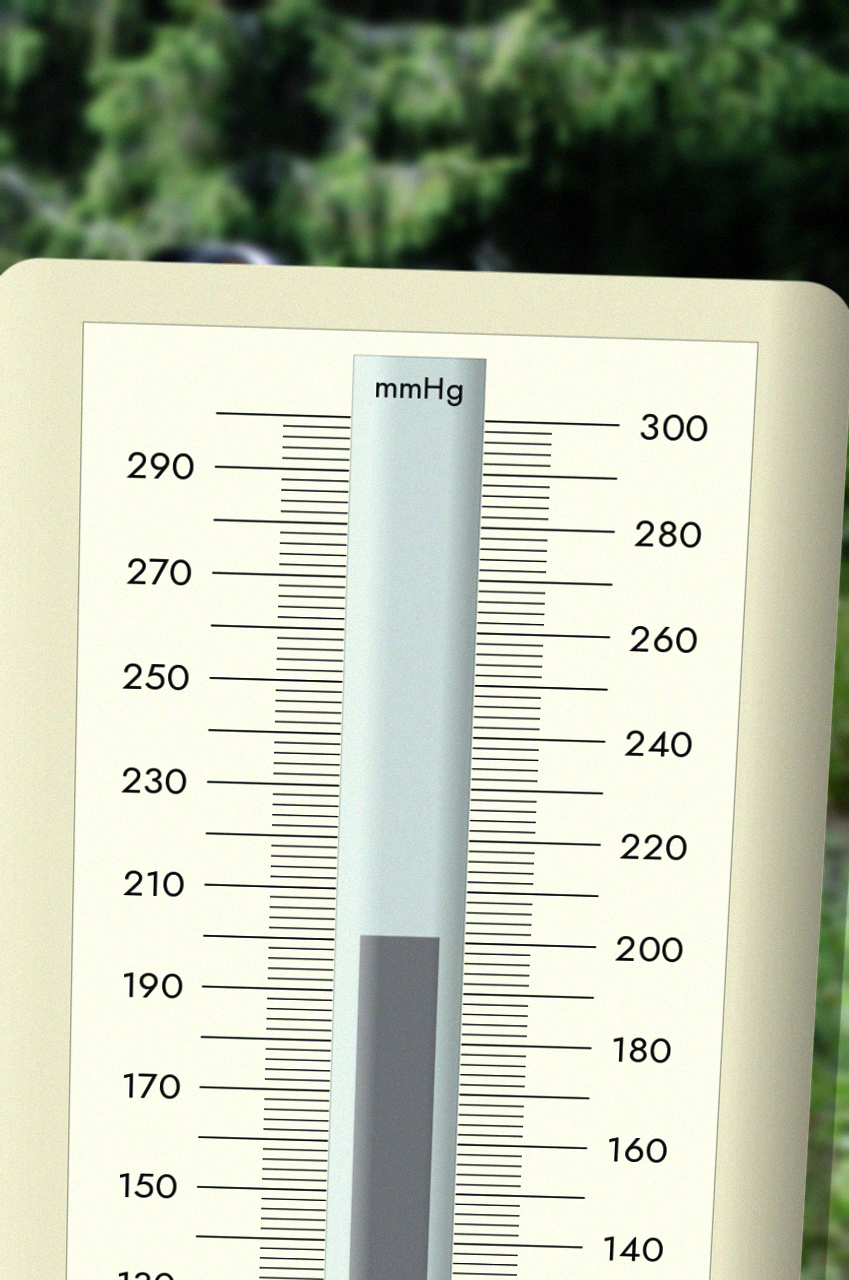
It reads 201 mmHg
